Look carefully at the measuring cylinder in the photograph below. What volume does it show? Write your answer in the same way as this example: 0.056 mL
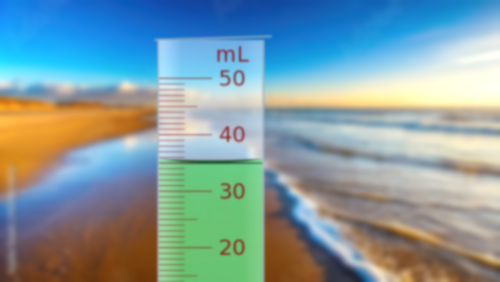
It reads 35 mL
